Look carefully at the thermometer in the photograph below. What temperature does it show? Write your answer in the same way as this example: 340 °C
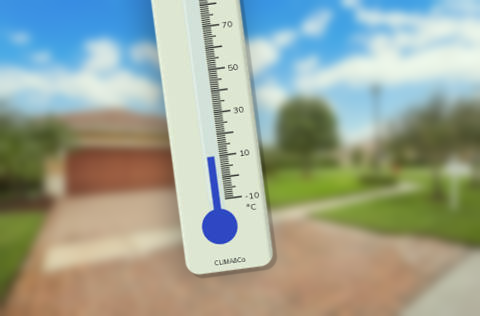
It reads 10 °C
